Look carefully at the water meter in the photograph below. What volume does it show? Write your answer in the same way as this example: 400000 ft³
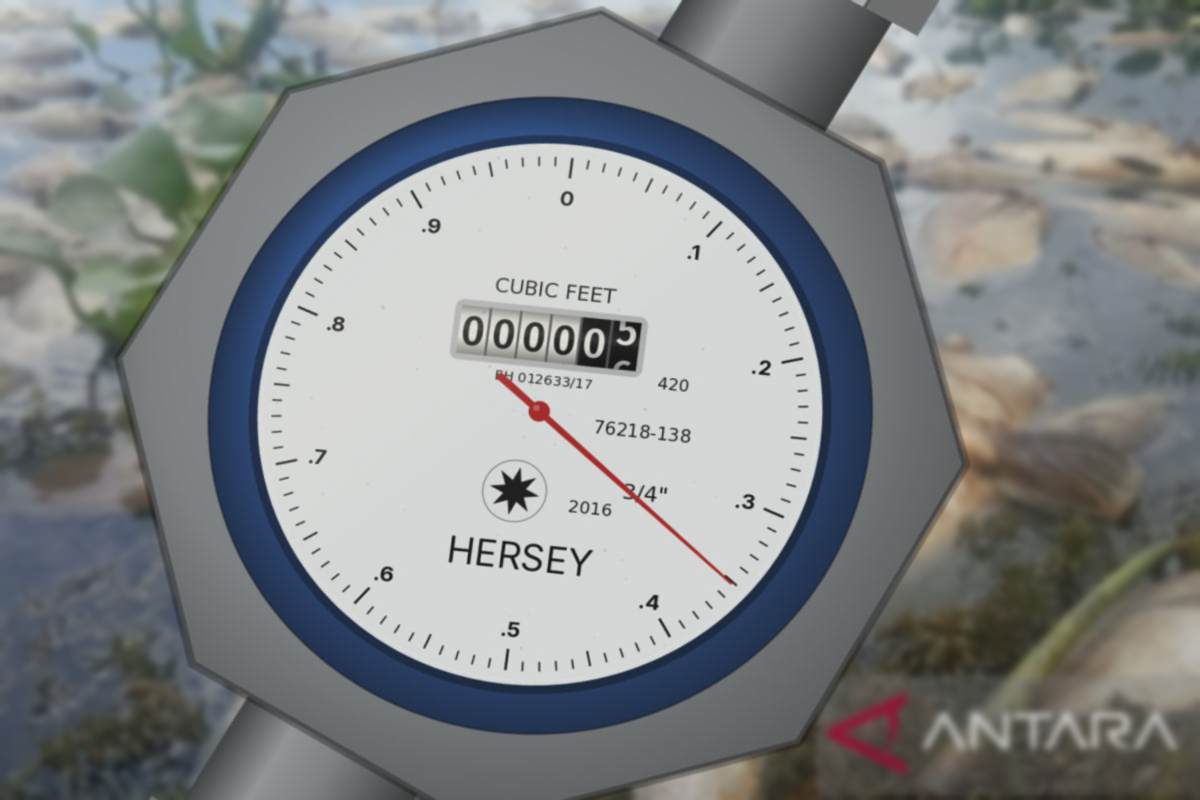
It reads 5.35 ft³
